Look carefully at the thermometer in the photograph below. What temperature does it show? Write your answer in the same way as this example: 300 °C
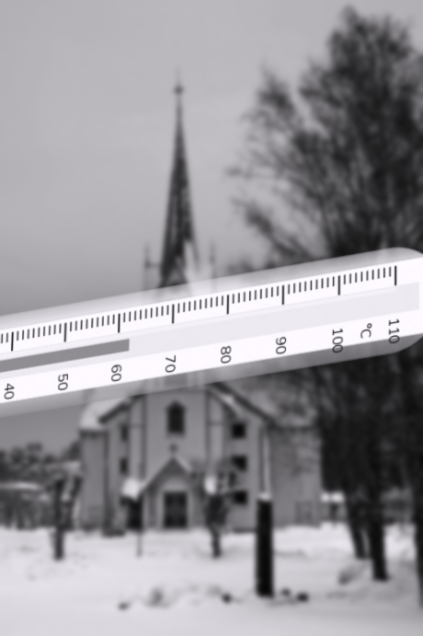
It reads 62 °C
